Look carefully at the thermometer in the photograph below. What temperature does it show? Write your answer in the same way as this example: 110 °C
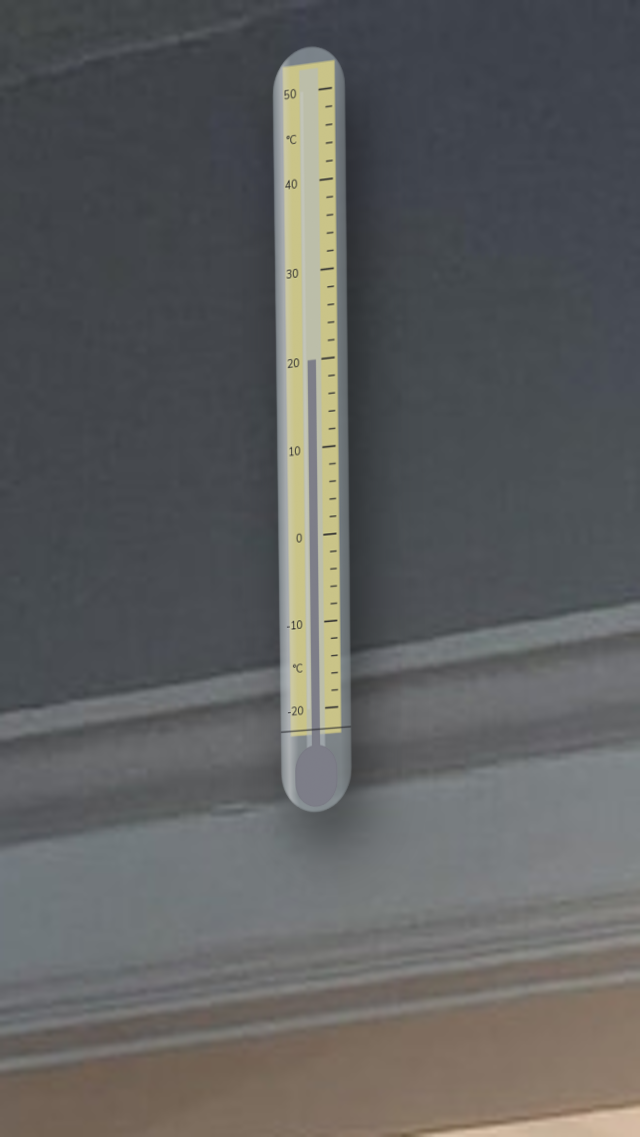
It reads 20 °C
